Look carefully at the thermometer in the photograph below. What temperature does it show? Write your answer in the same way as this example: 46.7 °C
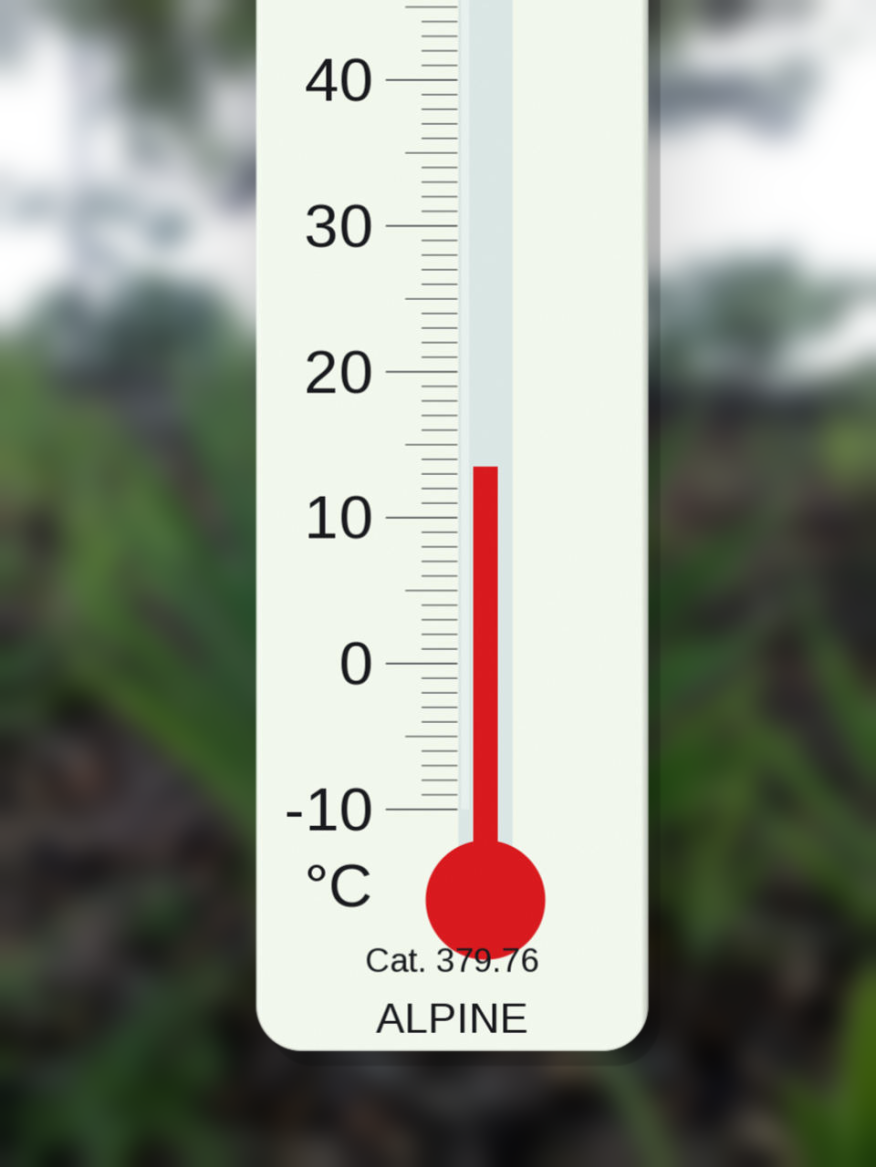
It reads 13.5 °C
